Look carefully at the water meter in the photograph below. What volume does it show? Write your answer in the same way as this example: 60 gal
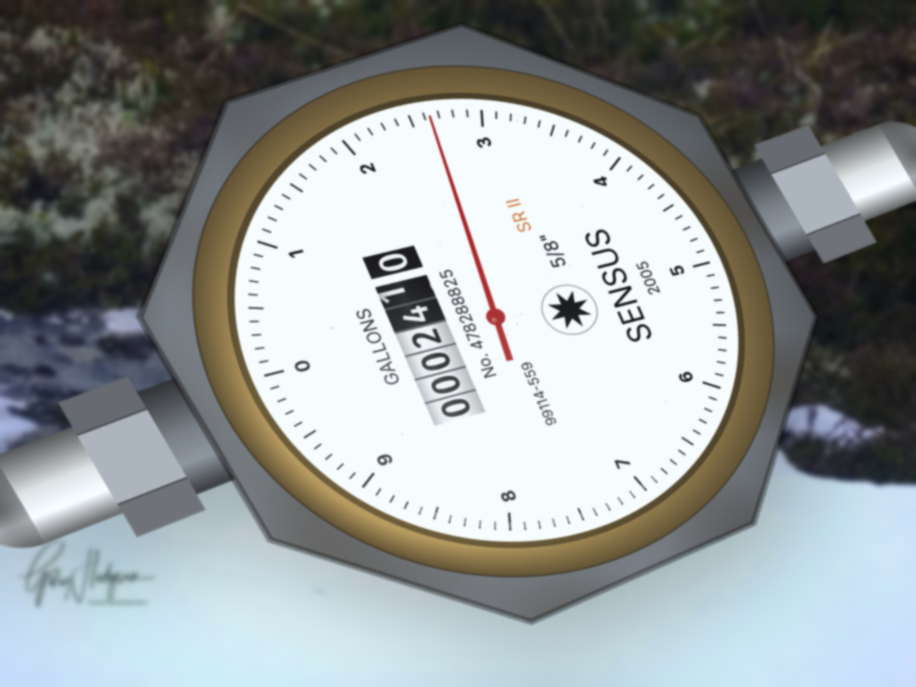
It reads 2412.6 gal
